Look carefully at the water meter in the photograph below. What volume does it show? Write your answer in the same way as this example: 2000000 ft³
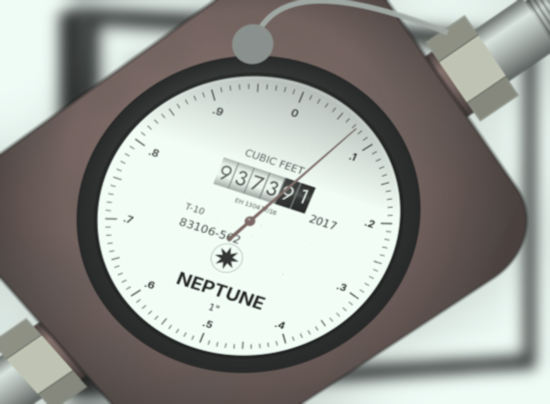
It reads 937391.07 ft³
